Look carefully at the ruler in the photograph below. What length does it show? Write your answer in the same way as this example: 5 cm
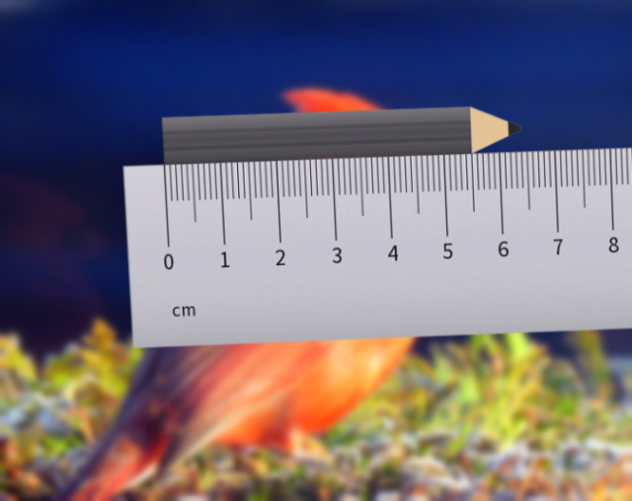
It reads 6.4 cm
